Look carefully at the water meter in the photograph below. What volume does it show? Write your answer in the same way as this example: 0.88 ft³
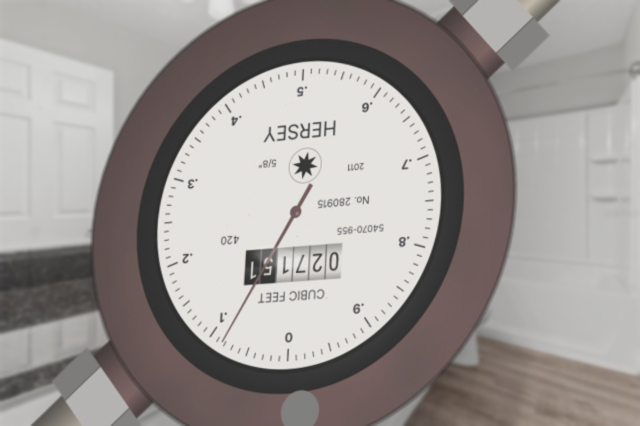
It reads 27151.08 ft³
